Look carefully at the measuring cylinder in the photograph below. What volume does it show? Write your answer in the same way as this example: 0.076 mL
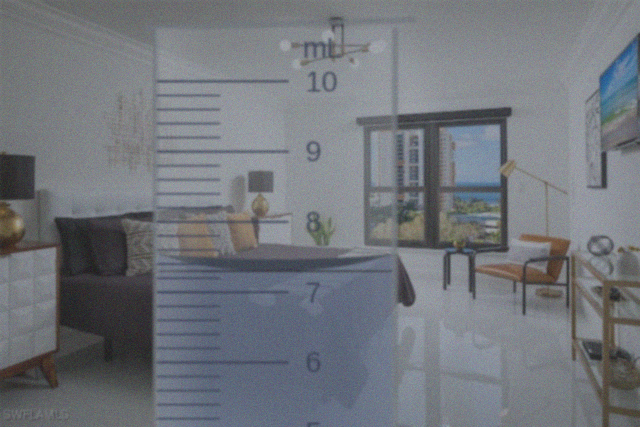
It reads 7.3 mL
